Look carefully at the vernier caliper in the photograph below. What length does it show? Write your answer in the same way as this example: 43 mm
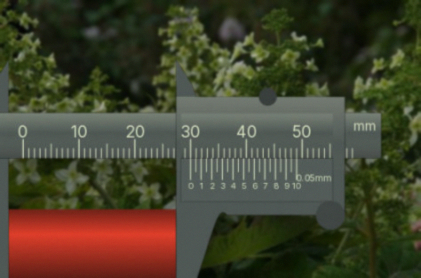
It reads 30.0 mm
